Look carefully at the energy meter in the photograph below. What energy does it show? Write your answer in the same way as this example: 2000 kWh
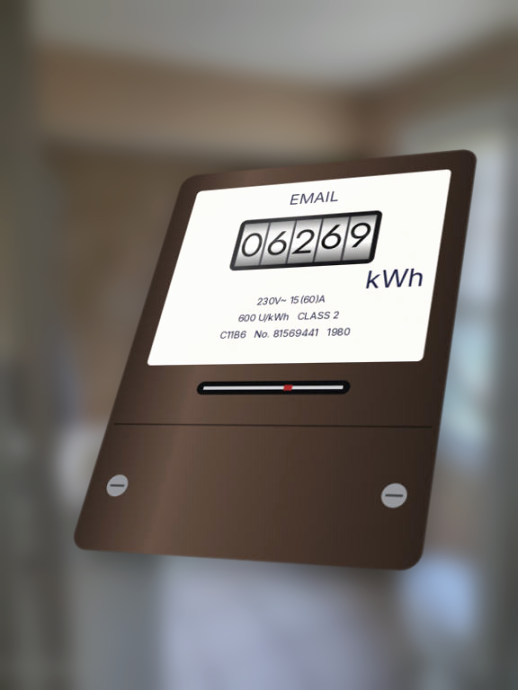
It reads 6269 kWh
